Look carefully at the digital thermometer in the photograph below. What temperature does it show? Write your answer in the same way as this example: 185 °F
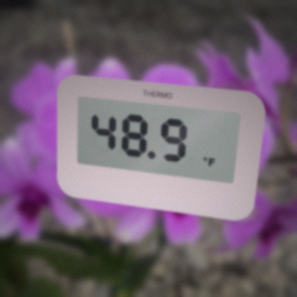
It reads 48.9 °F
